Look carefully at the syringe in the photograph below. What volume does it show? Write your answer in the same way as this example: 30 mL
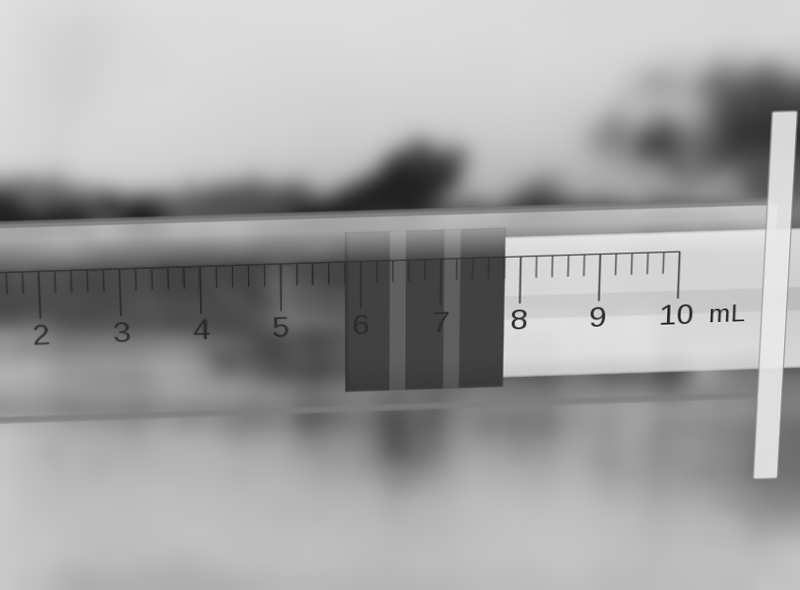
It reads 5.8 mL
